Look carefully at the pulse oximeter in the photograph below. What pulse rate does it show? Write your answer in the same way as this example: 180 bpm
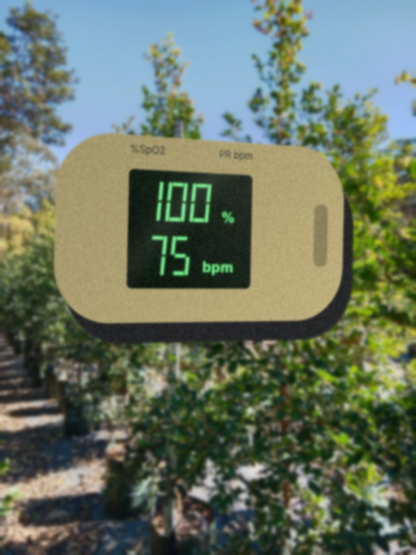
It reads 75 bpm
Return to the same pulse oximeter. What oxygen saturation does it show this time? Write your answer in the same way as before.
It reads 100 %
